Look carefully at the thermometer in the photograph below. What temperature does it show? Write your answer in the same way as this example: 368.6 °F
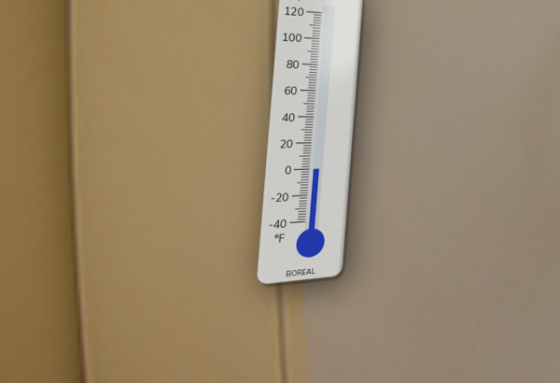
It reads 0 °F
